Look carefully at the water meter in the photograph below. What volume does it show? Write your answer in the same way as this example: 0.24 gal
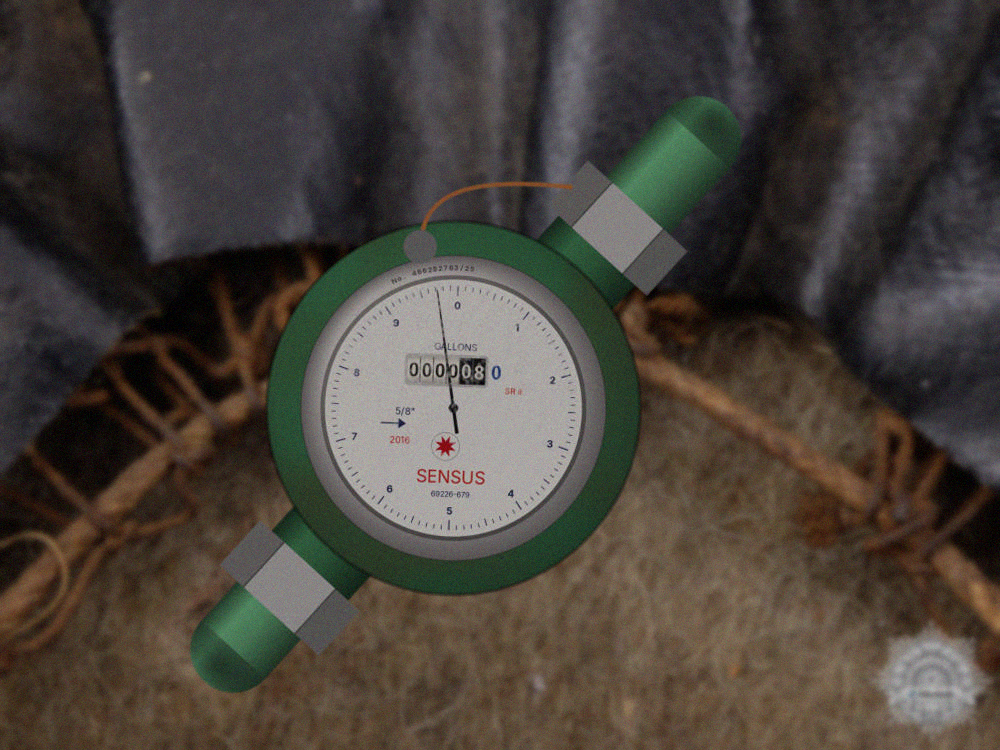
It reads 79.7 gal
